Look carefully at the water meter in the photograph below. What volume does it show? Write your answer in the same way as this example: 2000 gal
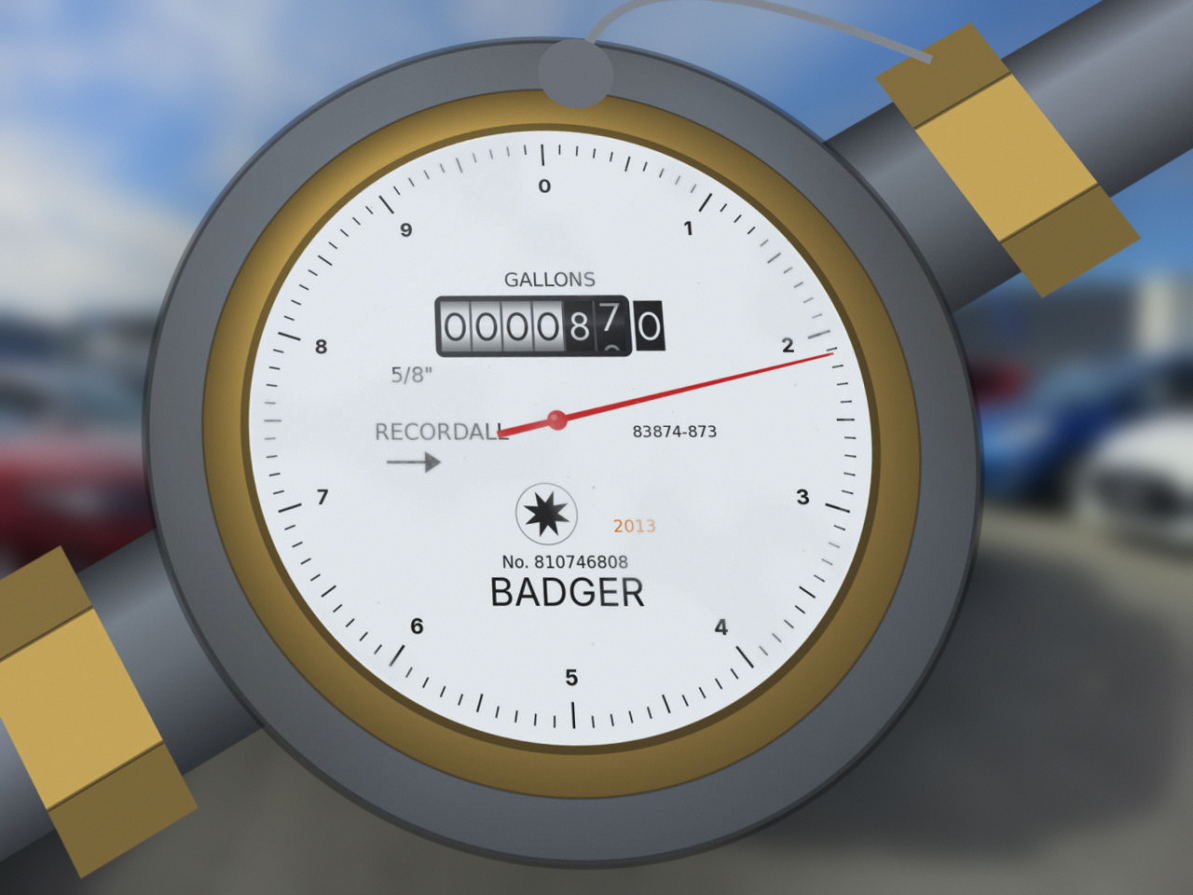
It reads 872.1 gal
